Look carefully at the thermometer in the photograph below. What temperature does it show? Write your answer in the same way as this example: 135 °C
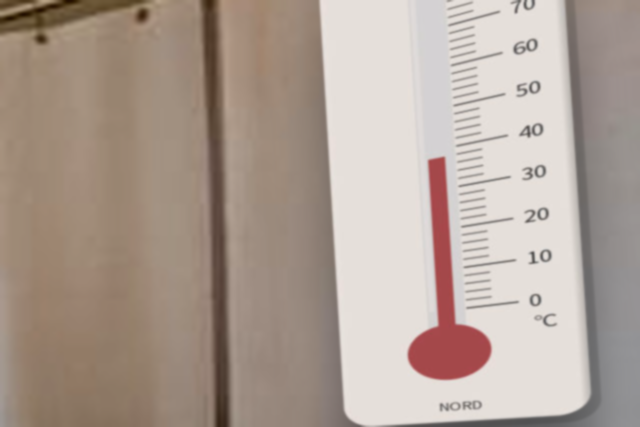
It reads 38 °C
